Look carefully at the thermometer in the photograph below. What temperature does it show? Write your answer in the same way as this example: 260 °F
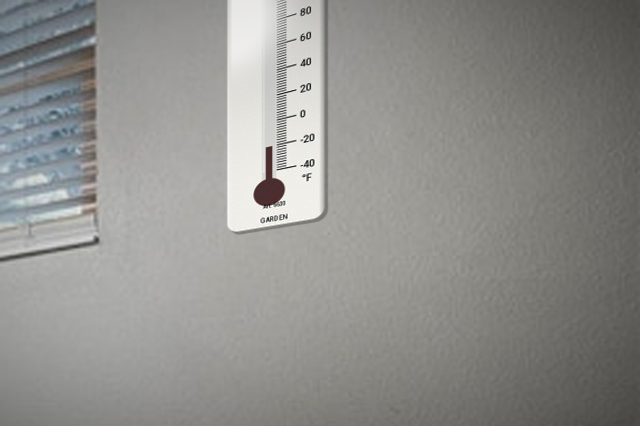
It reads -20 °F
